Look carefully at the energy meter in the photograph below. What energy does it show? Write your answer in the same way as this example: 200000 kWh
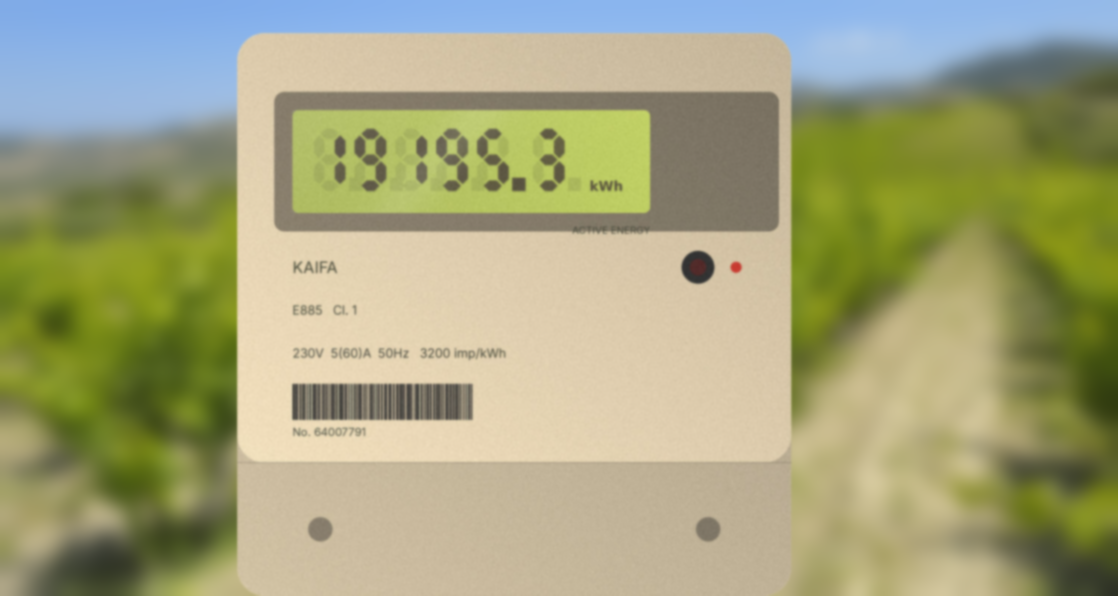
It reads 19195.3 kWh
